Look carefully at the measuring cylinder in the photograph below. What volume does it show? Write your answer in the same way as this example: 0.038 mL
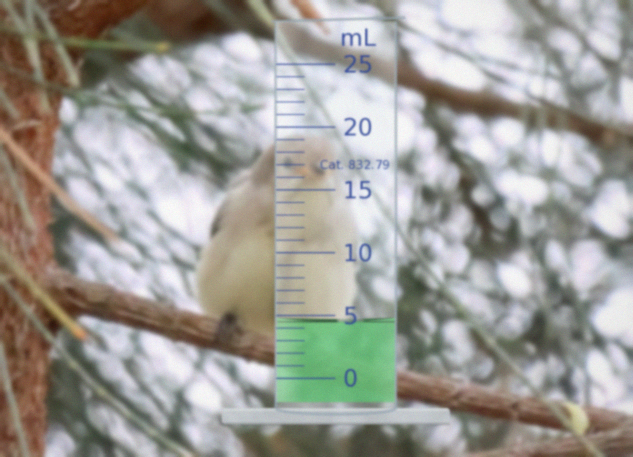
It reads 4.5 mL
